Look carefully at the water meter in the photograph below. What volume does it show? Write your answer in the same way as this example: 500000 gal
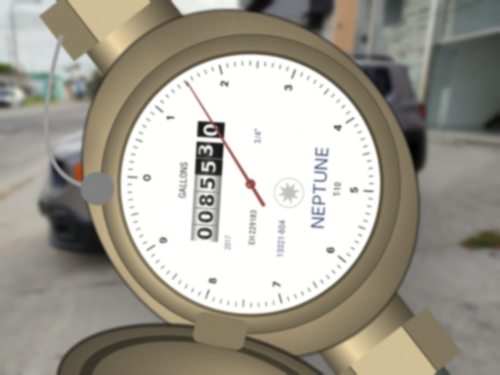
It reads 85531.5 gal
